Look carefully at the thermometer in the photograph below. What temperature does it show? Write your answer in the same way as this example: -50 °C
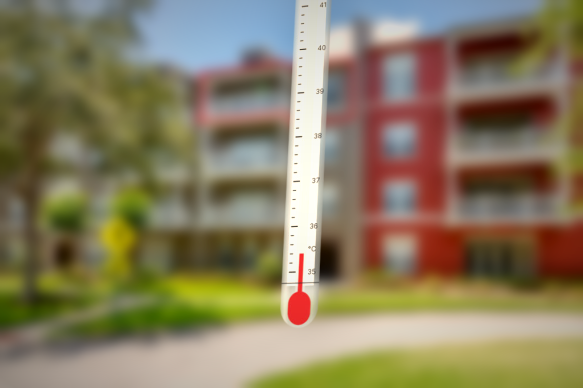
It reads 35.4 °C
